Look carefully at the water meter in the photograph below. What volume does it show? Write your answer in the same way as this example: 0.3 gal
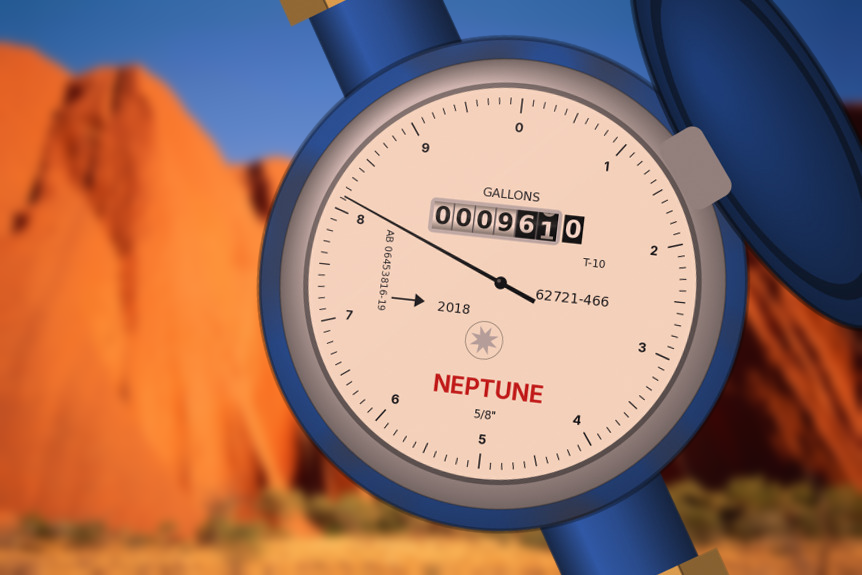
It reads 9608.1 gal
